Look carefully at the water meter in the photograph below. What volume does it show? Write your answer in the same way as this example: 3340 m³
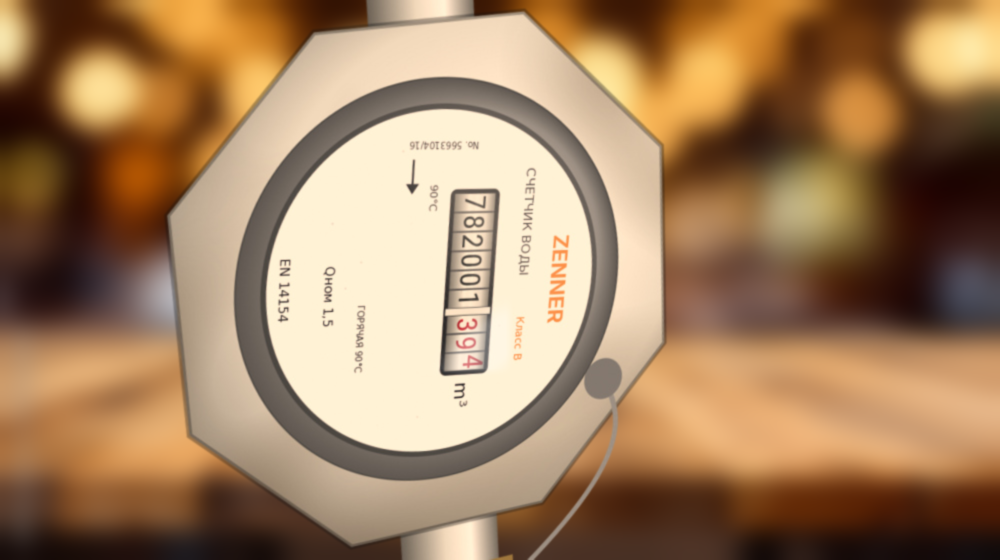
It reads 782001.394 m³
